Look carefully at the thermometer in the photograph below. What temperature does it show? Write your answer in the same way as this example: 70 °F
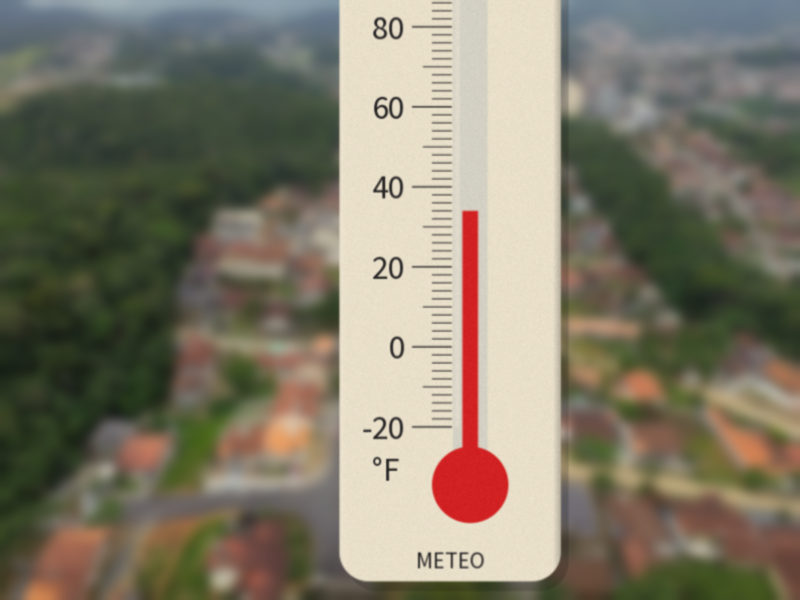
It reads 34 °F
